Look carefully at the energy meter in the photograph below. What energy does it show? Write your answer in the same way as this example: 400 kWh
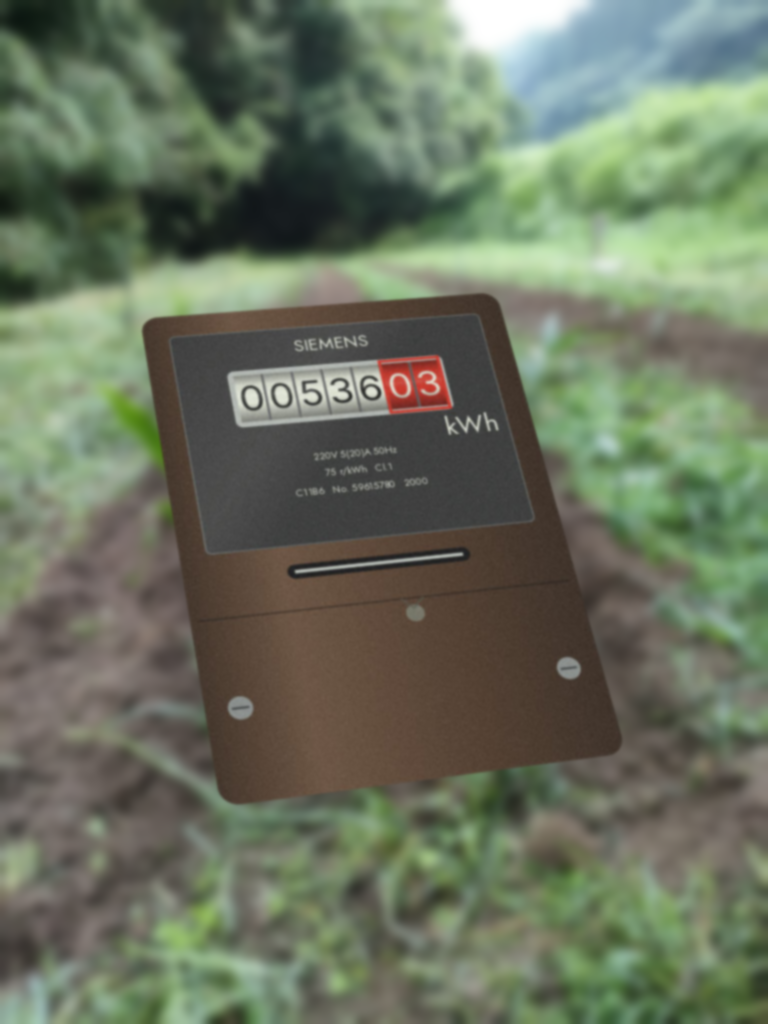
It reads 536.03 kWh
